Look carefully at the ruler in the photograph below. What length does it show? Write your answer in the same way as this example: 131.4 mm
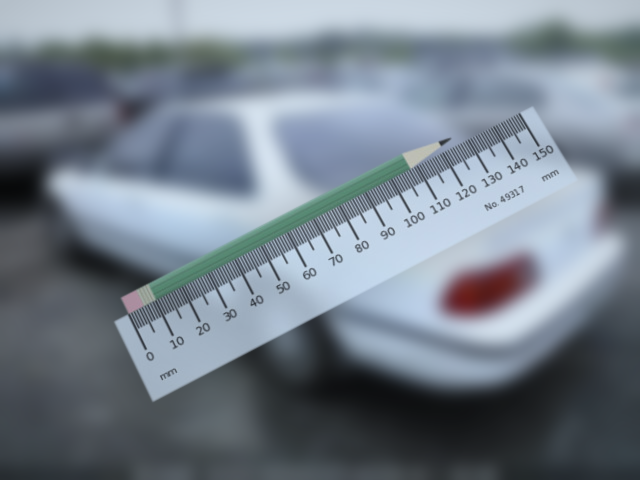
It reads 125 mm
